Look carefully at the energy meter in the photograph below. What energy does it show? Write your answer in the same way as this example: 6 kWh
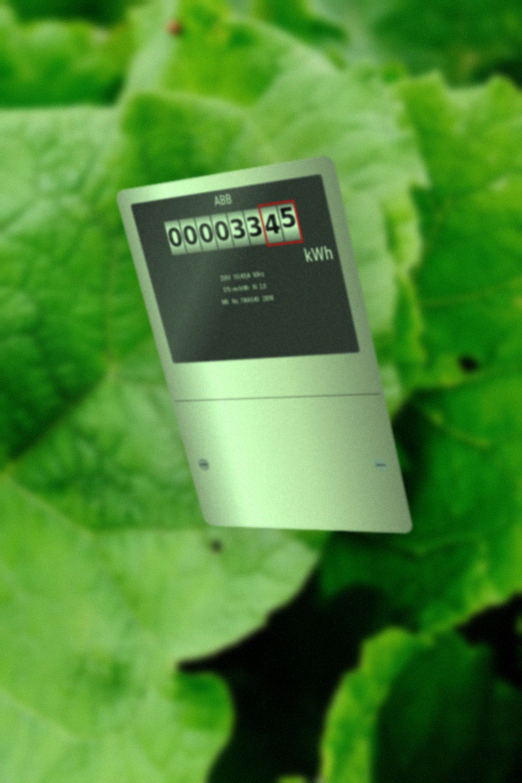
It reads 33.45 kWh
